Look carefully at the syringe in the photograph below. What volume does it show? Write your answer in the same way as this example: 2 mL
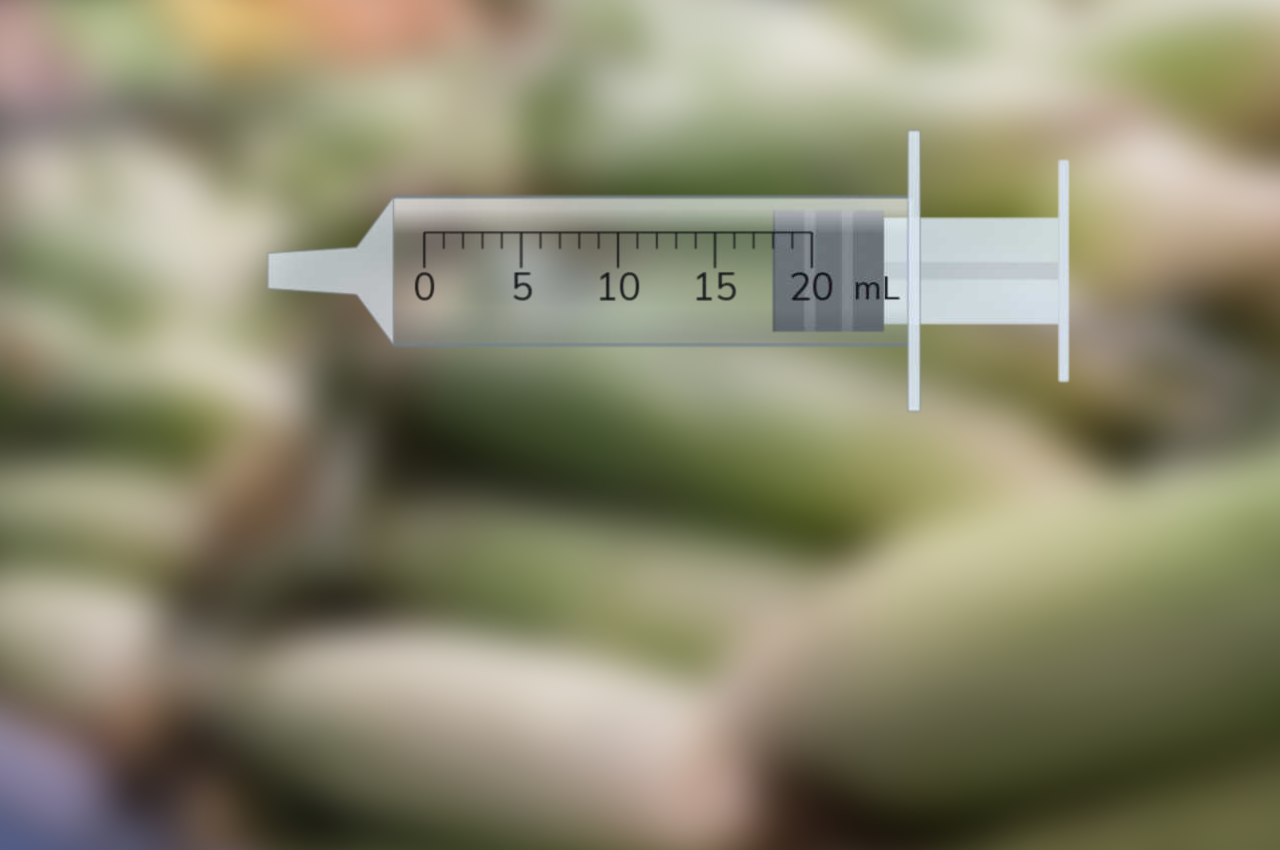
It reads 18 mL
